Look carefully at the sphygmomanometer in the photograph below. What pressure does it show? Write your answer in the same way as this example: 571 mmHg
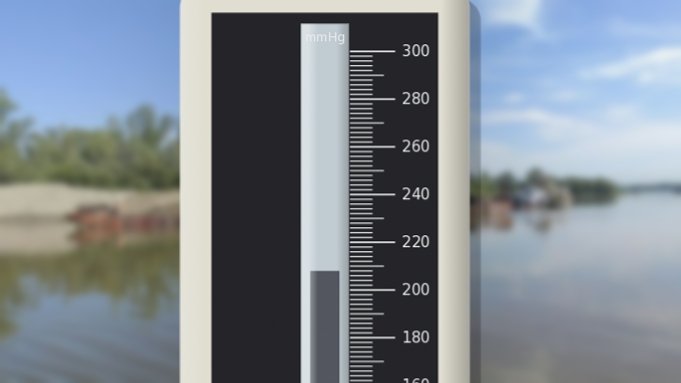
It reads 208 mmHg
